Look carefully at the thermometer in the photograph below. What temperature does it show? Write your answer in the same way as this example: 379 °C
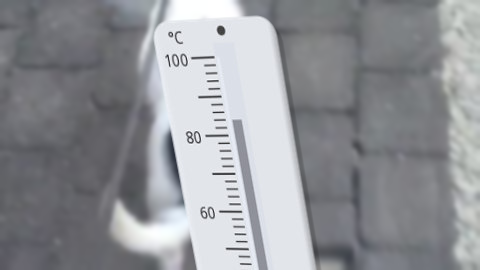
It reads 84 °C
